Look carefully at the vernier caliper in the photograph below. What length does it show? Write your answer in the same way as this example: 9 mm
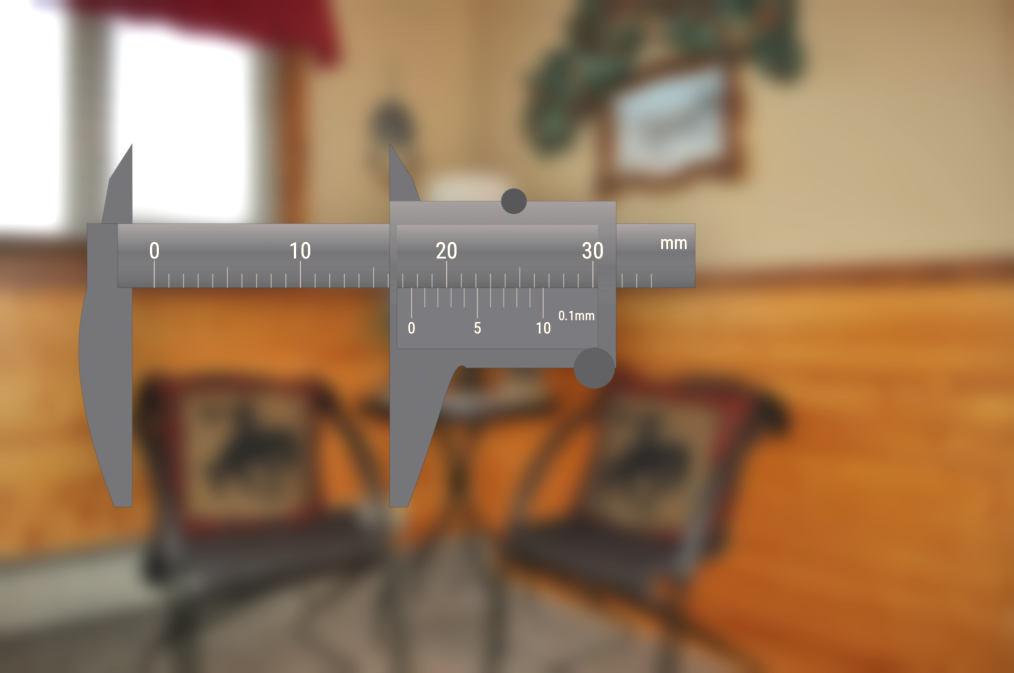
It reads 17.6 mm
